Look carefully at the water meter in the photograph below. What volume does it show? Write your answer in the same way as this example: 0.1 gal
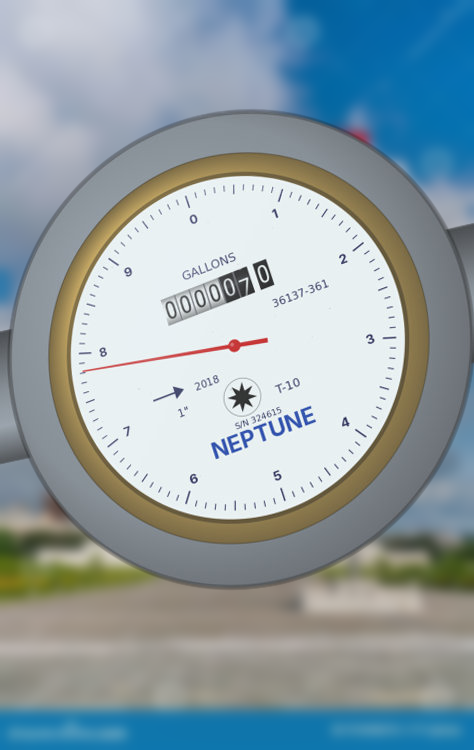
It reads 67.8 gal
